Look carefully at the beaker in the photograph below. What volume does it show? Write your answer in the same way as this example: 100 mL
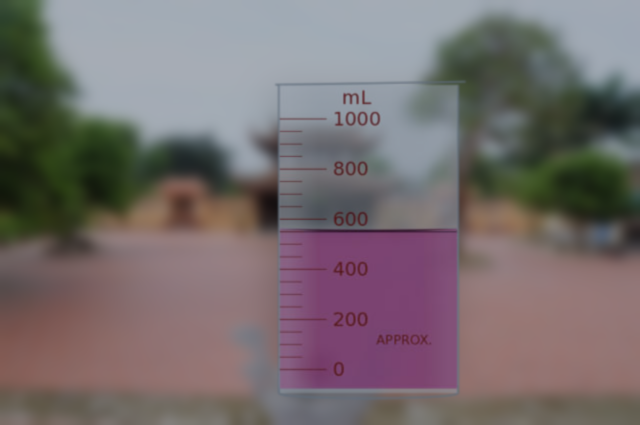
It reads 550 mL
